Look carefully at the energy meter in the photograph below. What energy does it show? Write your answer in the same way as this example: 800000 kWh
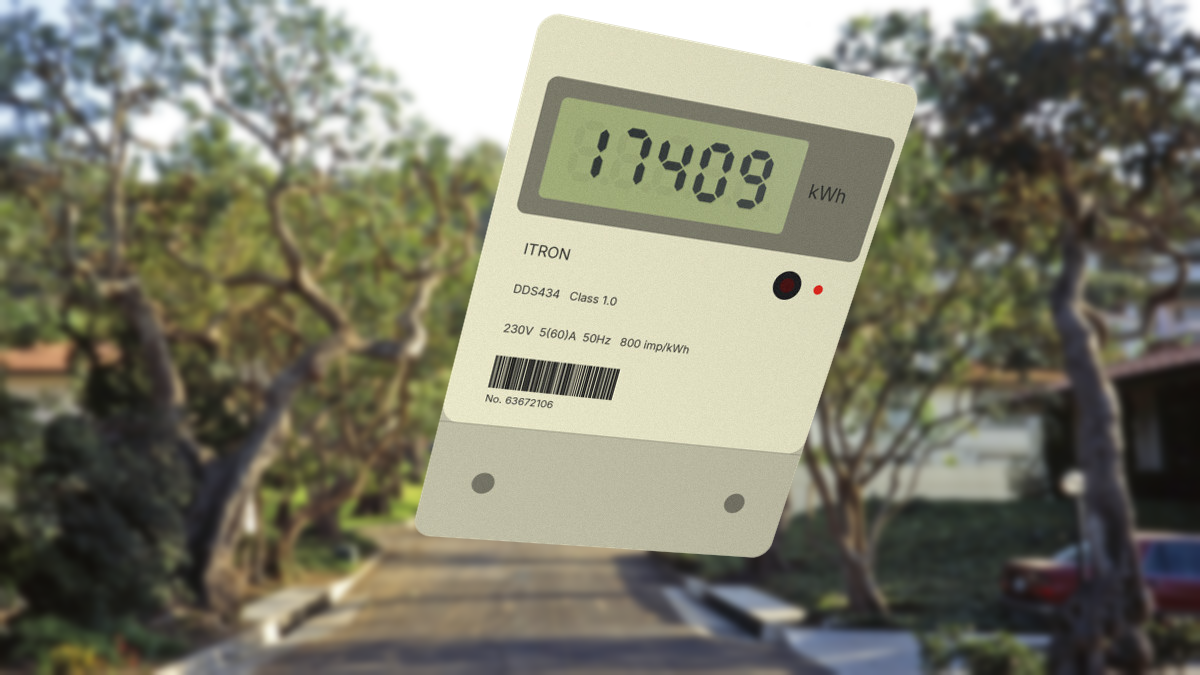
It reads 17409 kWh
